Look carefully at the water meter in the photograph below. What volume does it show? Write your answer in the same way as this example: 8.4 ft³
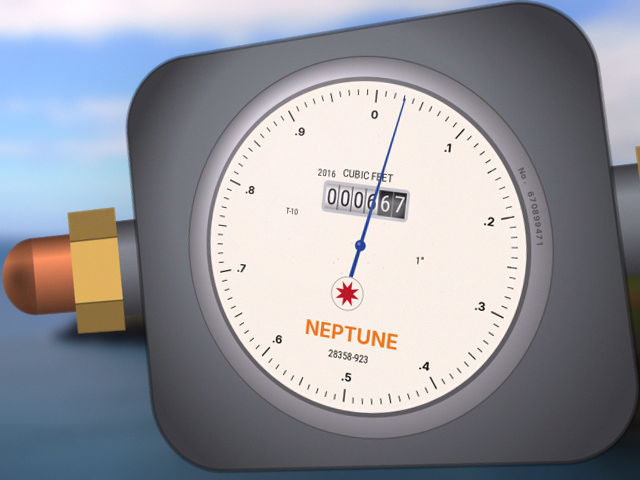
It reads 667.03 ft³
